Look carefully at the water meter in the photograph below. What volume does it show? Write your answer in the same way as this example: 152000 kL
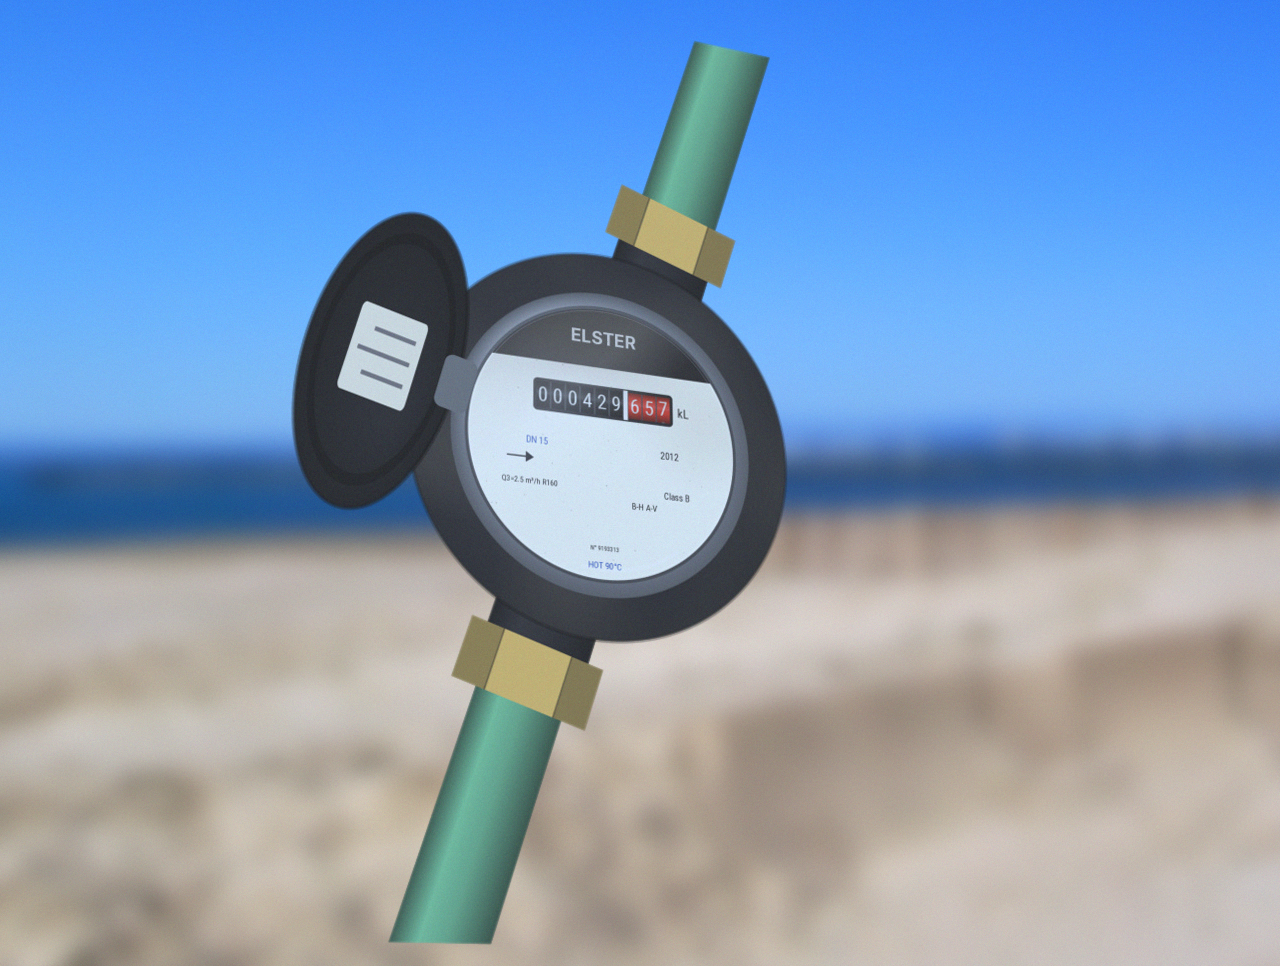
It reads 429.657 kL
